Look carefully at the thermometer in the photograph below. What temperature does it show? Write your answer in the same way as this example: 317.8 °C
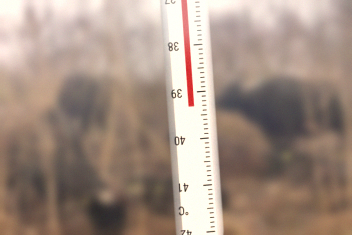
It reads 39.3 °C
